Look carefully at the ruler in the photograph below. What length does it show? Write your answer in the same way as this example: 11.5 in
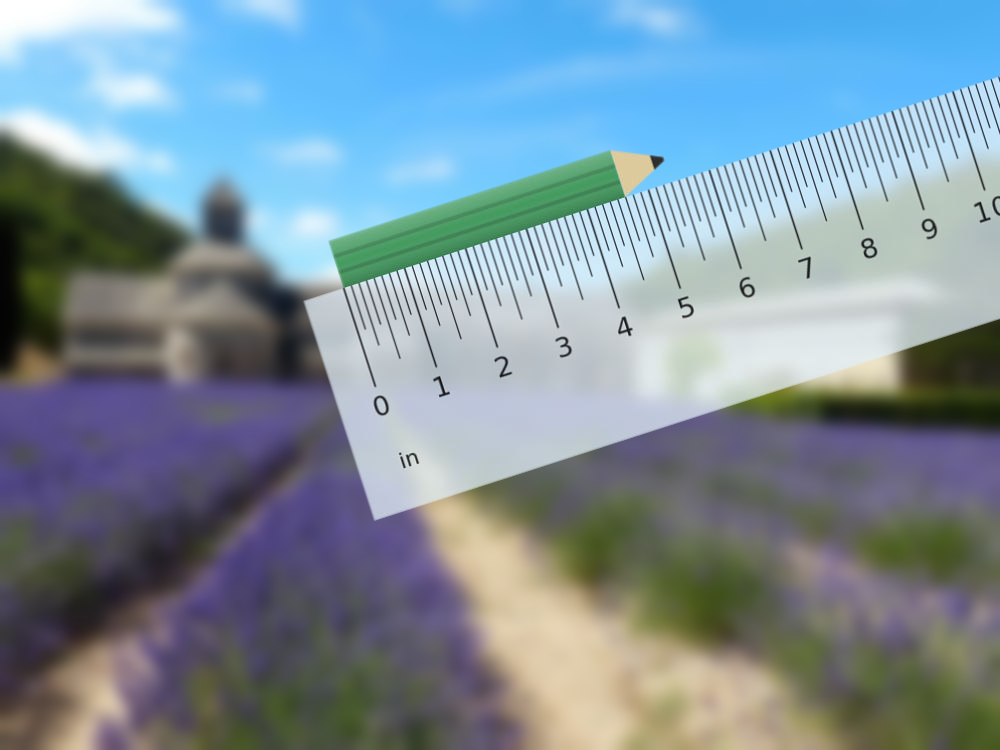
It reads 5.375 in
